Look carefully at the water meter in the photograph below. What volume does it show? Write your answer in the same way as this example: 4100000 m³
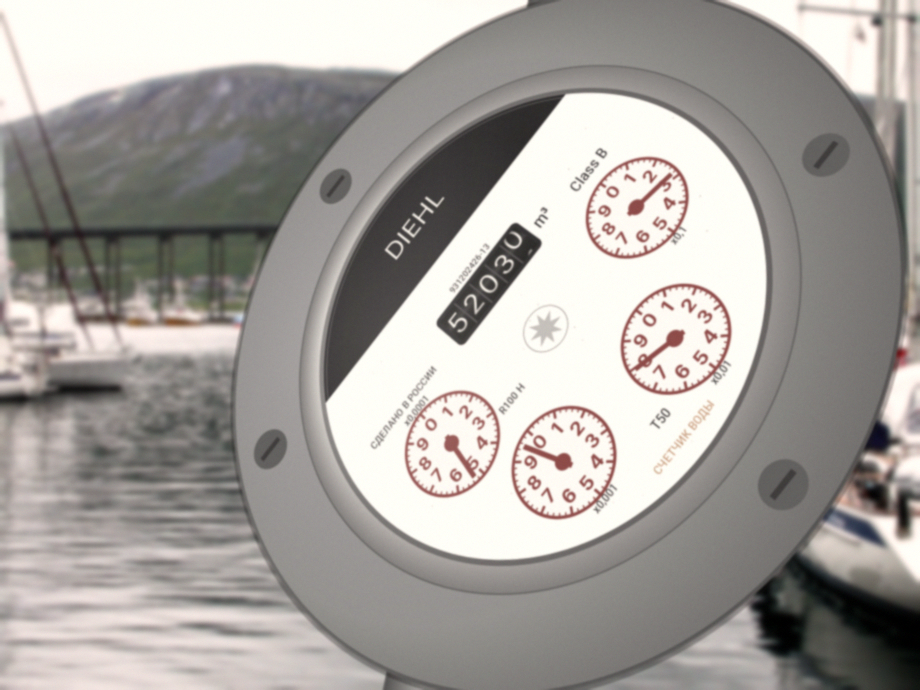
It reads 52030.2795 m³
